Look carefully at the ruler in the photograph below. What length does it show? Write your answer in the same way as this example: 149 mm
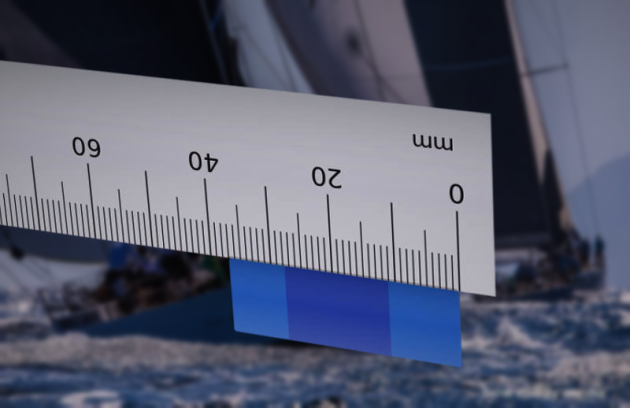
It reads 37 mm
